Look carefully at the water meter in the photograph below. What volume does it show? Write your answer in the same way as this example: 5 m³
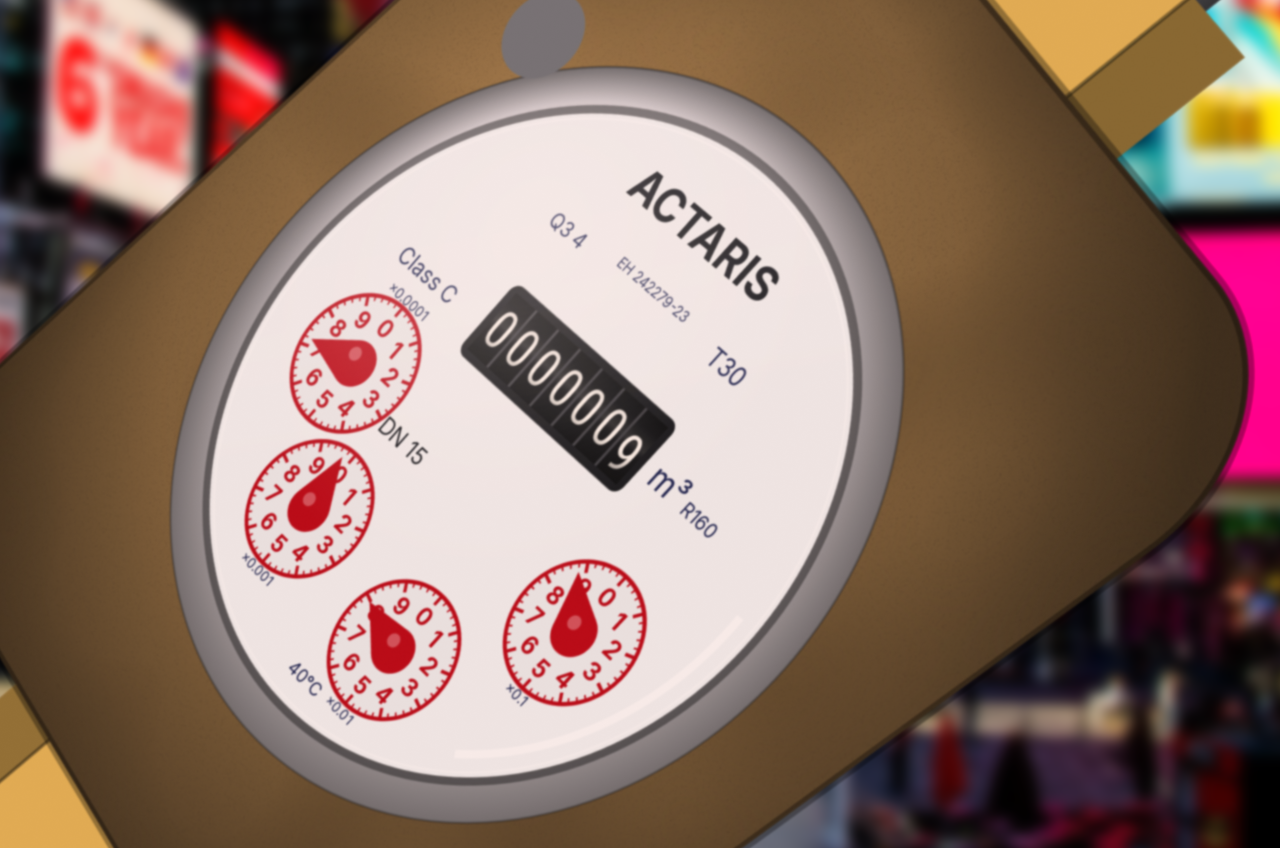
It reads 8.8797 m³
